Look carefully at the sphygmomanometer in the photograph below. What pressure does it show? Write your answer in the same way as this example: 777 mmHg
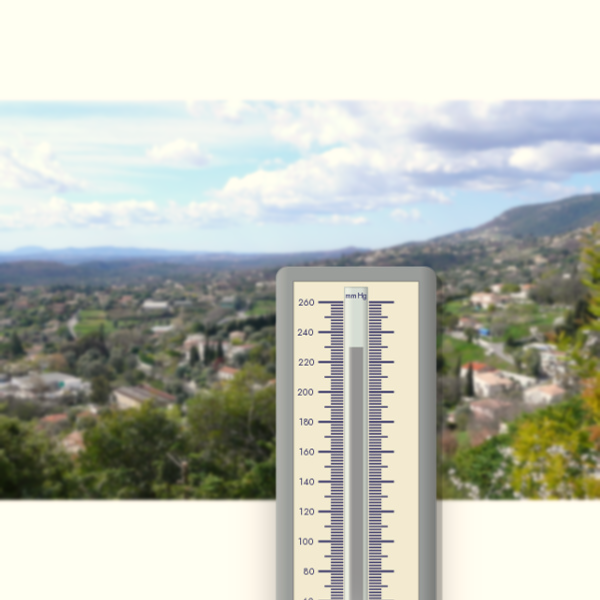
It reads 230 mmHg
